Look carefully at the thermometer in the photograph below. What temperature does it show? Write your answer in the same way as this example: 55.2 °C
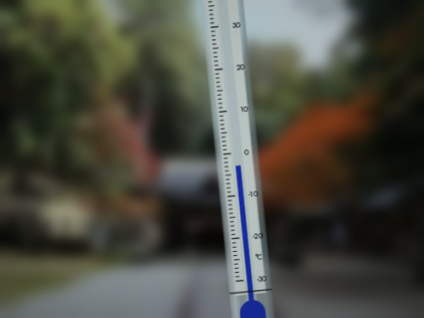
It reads -3 °C
